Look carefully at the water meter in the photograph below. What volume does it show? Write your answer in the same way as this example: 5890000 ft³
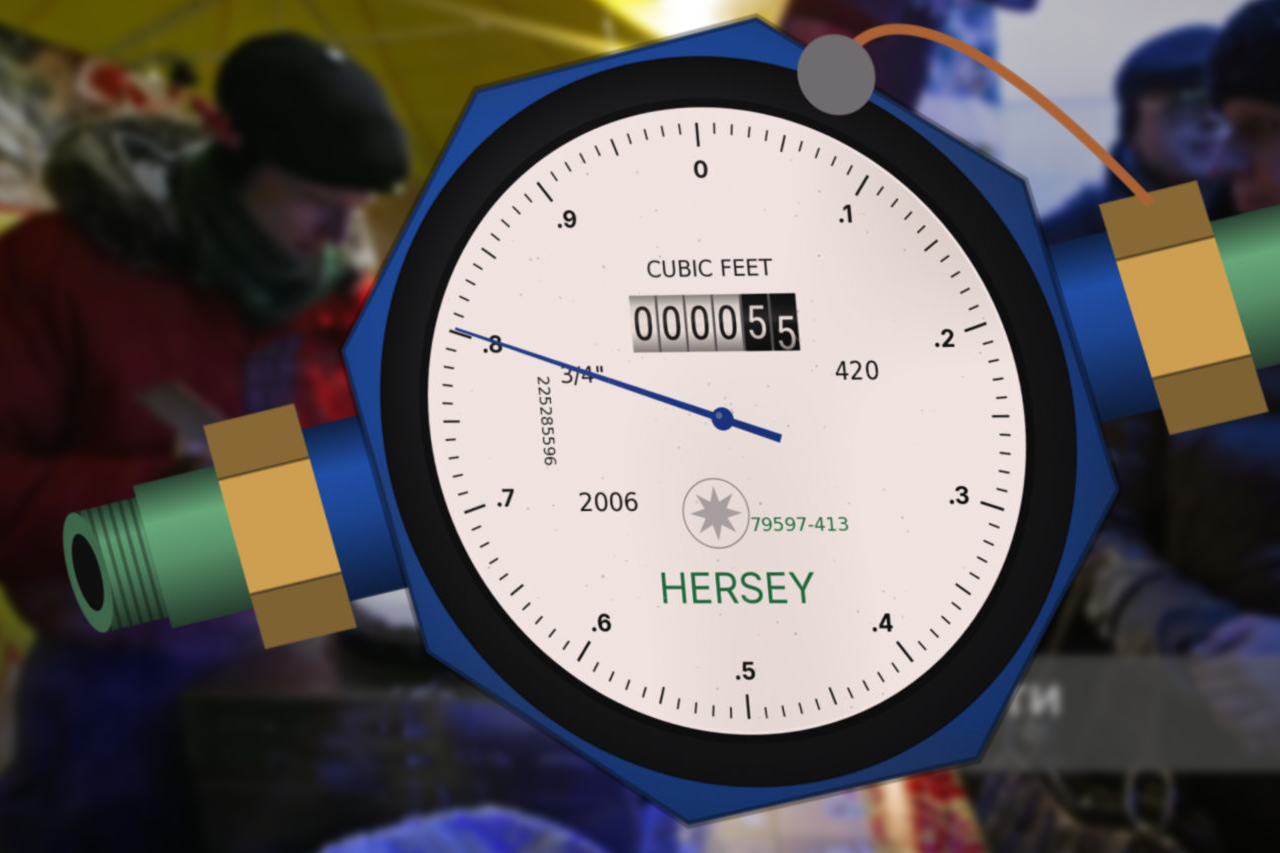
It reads 54.80 ft³
